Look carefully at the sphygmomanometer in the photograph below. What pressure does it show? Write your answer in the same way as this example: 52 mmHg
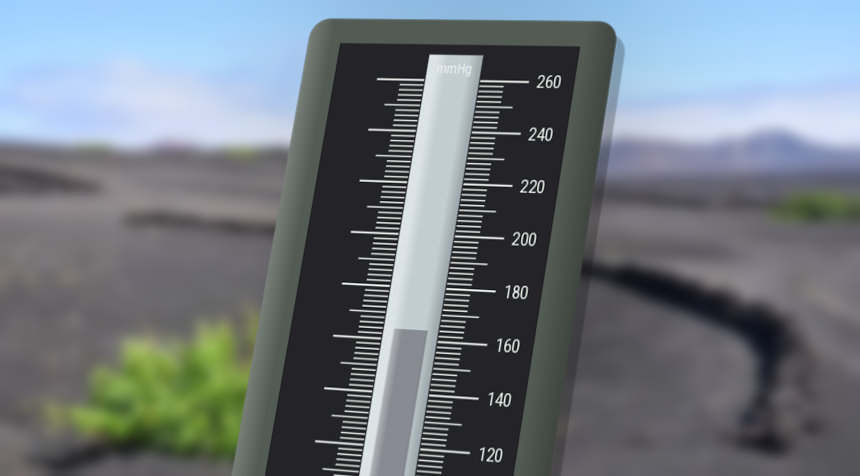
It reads 164 mmHg
